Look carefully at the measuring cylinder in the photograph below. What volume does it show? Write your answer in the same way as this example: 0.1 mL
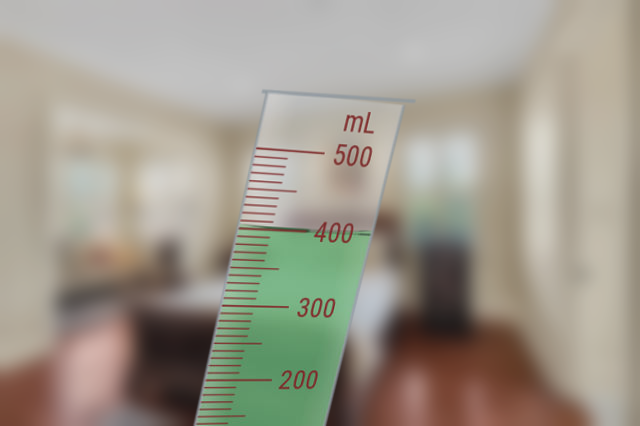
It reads 400 mL
